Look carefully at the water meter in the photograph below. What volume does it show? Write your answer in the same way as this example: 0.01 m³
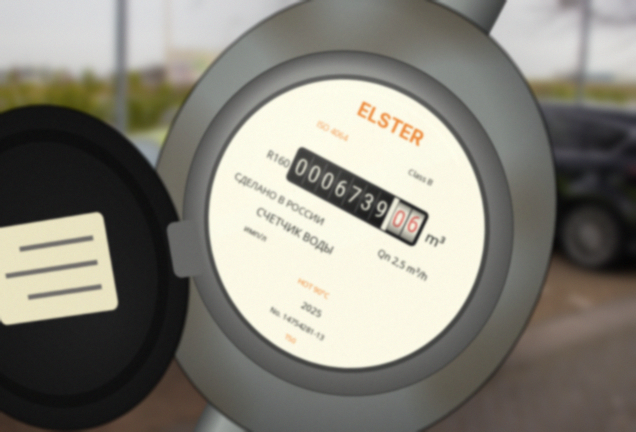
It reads 6739.06 m³
